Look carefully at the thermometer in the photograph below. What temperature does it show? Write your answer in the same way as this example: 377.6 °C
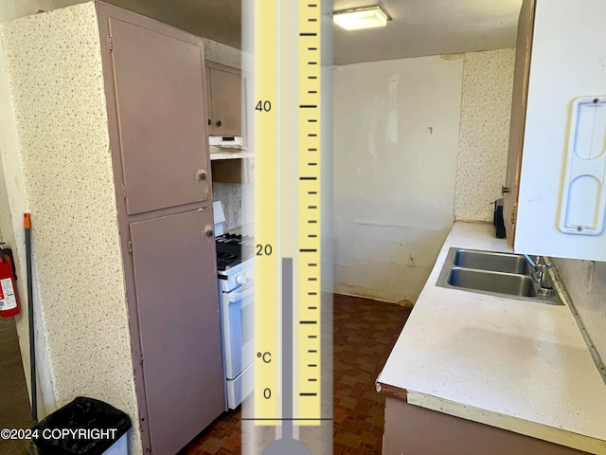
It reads 19 °C
